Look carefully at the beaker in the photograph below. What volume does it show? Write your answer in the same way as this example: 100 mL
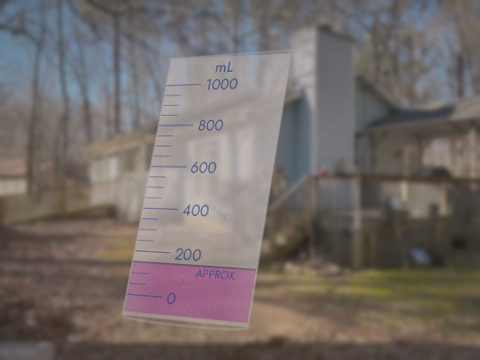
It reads 150 mL
